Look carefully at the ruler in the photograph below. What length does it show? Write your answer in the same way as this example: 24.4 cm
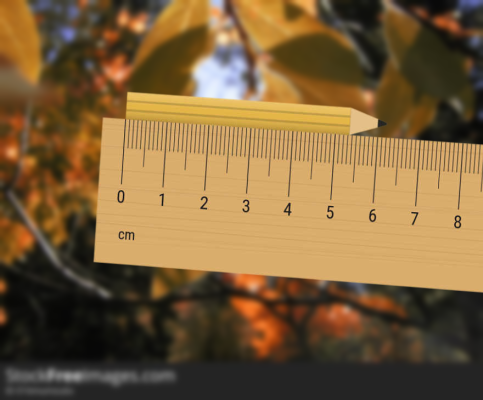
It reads 6.2 cm
